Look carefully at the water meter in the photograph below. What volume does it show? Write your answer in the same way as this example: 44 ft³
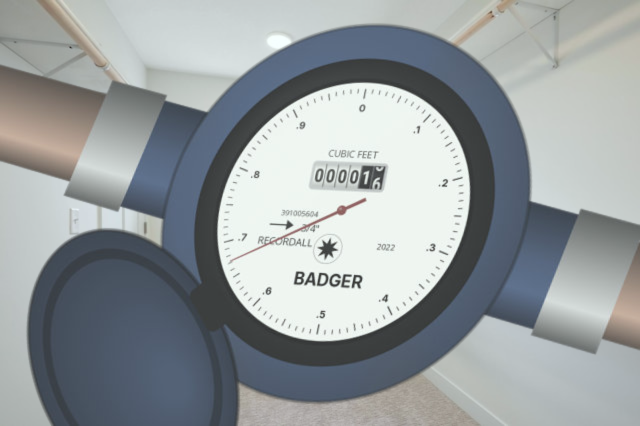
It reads 15.67 ft³
